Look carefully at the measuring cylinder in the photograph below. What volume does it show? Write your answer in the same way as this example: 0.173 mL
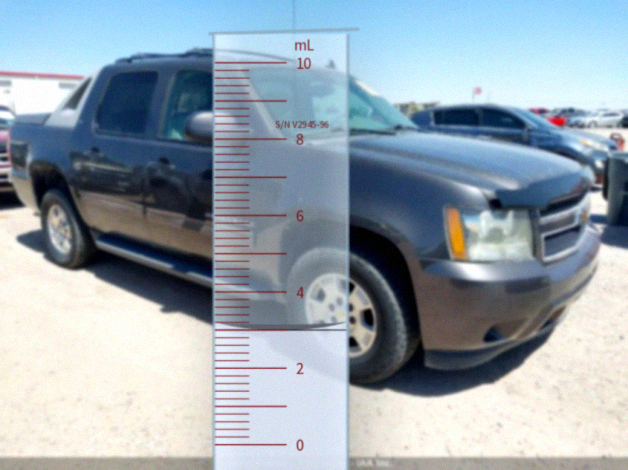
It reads 3 mL
